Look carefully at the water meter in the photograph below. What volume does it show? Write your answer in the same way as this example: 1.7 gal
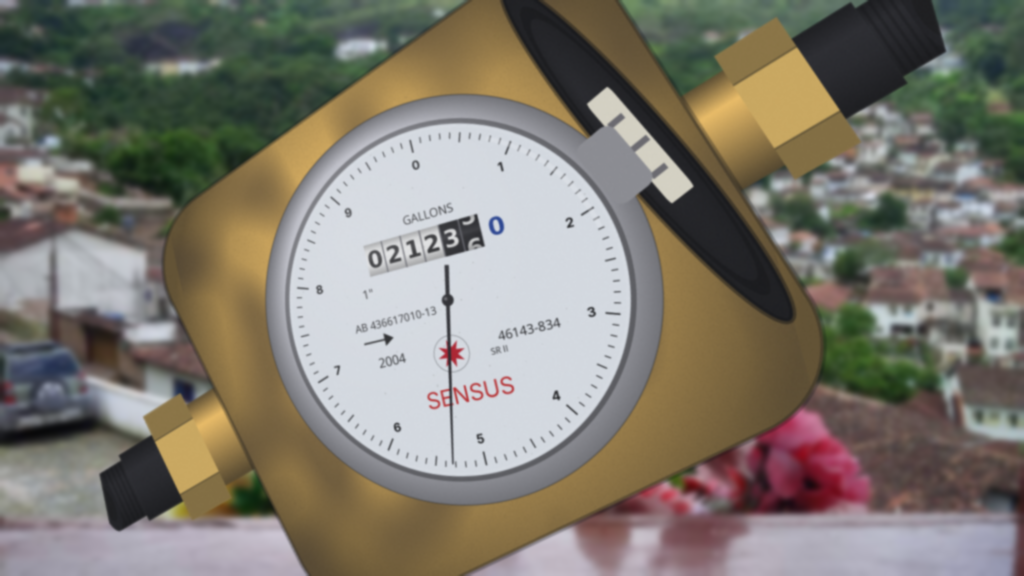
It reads 212355.3 gal
